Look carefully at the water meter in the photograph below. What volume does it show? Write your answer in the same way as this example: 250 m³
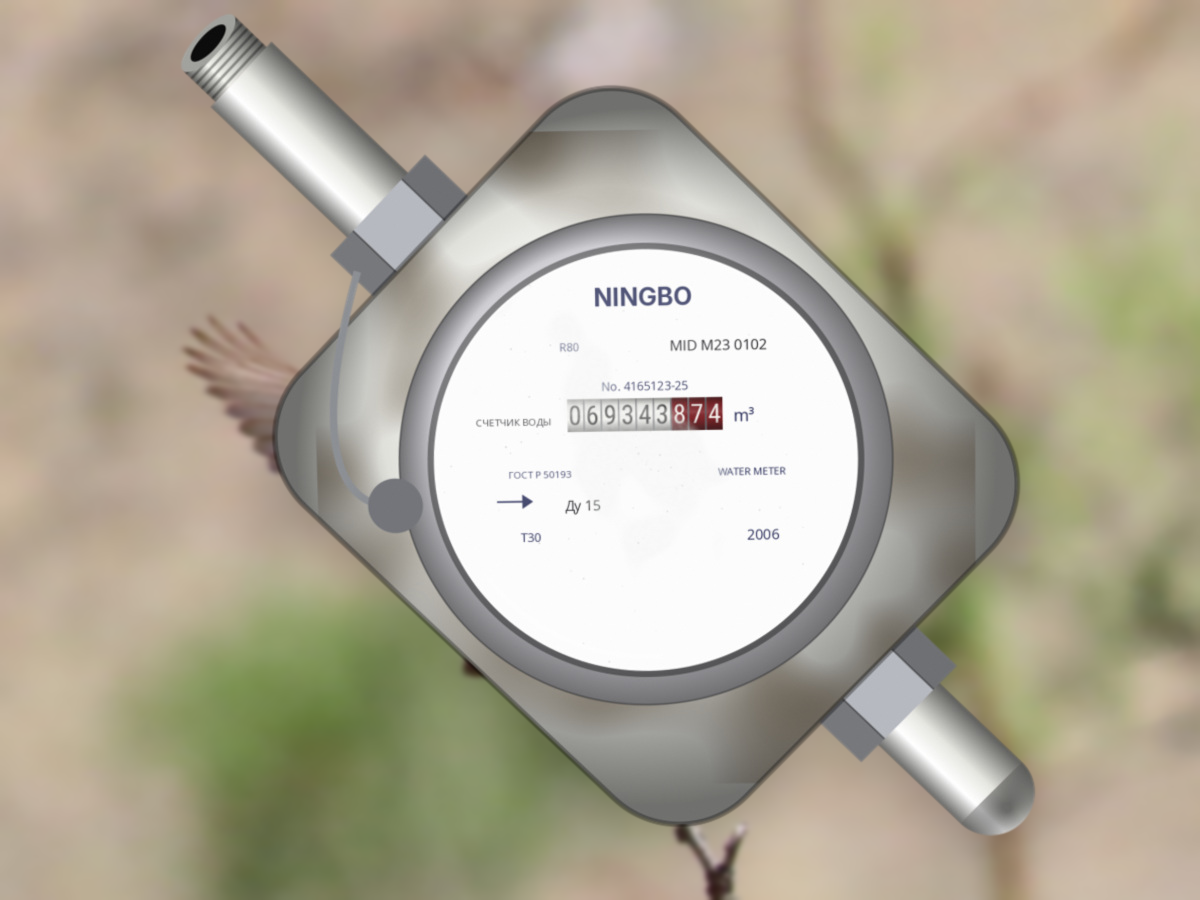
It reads 69343.874 m³
